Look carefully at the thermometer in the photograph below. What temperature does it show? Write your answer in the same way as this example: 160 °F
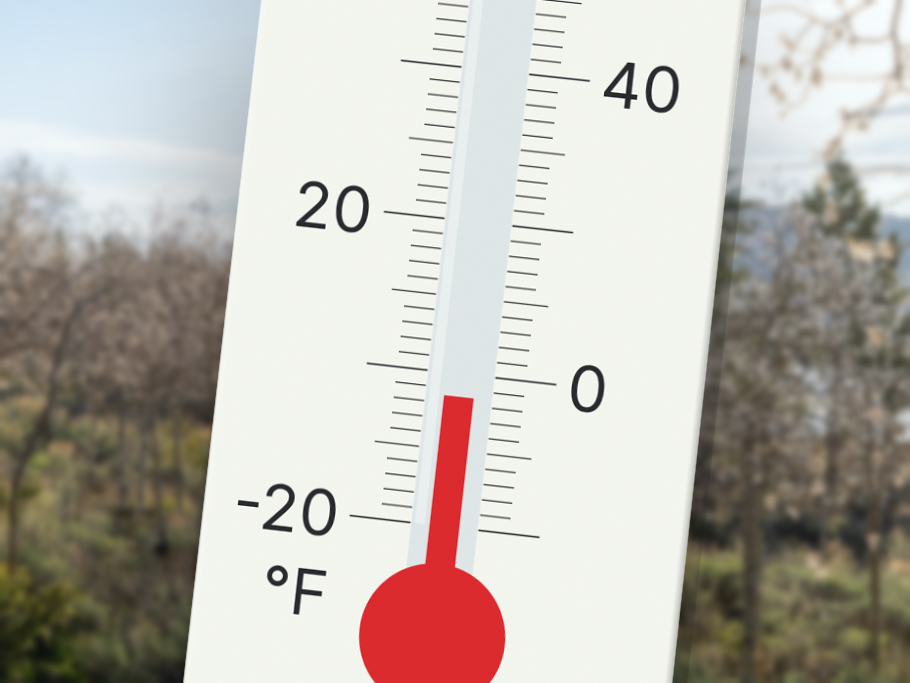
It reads -3 °F
